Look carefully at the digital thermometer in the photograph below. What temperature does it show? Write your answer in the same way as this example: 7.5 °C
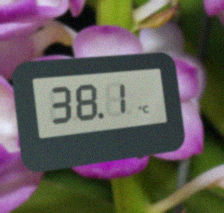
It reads 38.1 °C
